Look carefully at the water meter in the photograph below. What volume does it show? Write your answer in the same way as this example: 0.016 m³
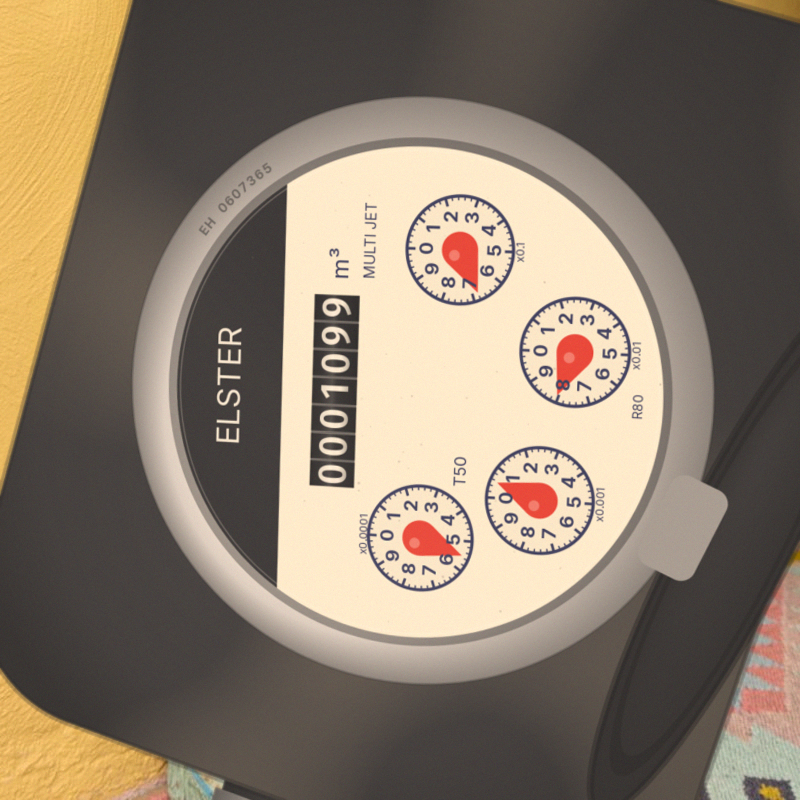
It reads 1099.6805 m³
